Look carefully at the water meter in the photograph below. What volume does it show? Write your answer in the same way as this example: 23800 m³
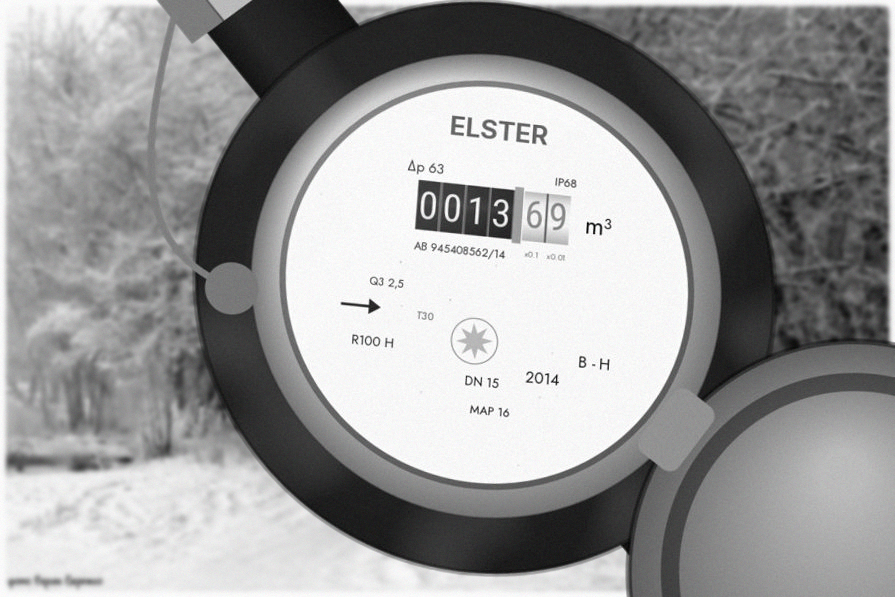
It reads 13.69 m³
